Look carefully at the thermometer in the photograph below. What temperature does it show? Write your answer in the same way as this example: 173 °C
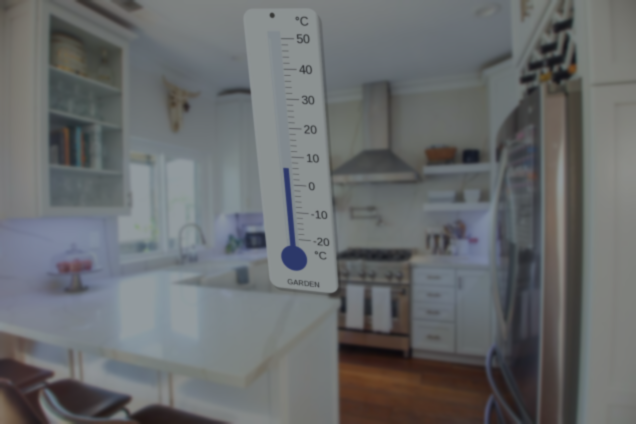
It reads 6 °C
